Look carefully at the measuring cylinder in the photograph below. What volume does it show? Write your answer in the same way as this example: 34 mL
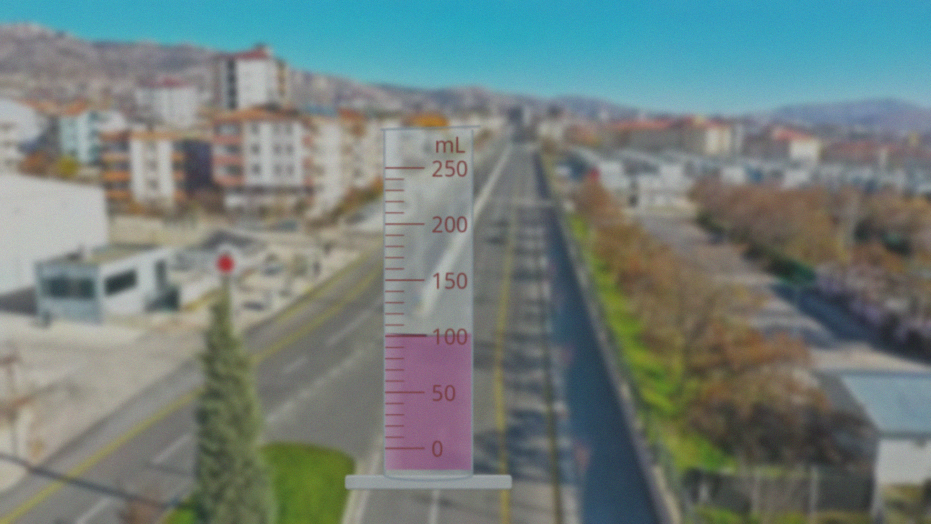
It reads 100 mL
